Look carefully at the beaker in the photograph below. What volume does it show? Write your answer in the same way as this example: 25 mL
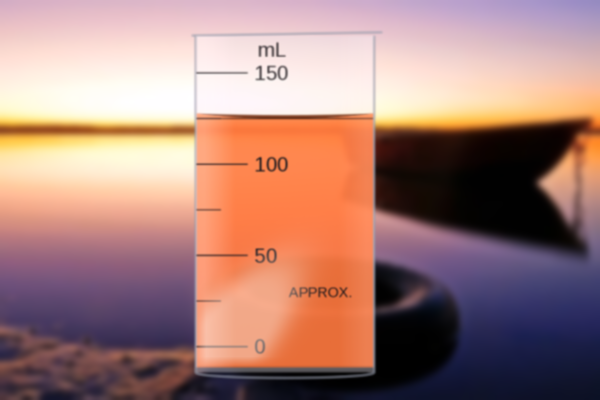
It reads 125 mL
